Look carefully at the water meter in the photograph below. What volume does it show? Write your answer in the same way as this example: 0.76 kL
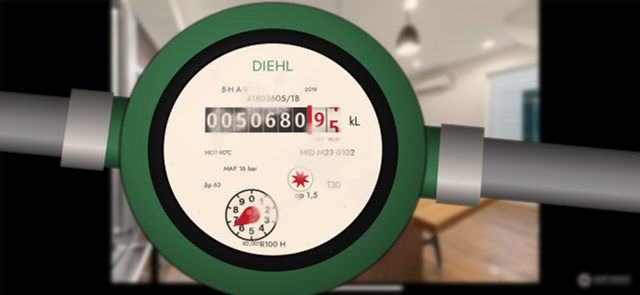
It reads 50680.946 kL
